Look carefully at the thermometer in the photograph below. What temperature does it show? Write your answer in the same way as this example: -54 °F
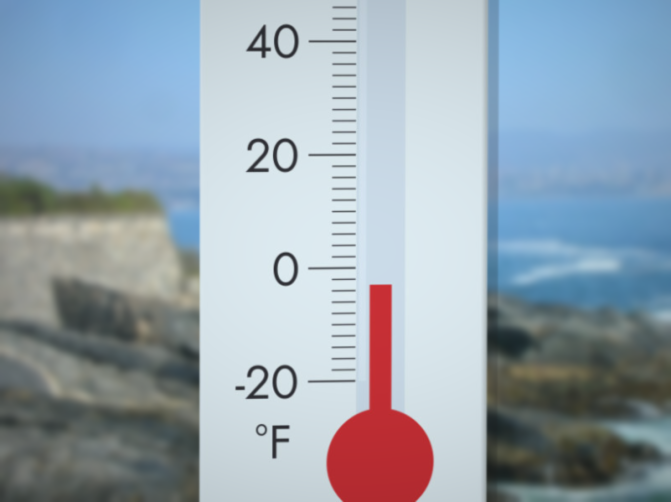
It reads -3 °F
